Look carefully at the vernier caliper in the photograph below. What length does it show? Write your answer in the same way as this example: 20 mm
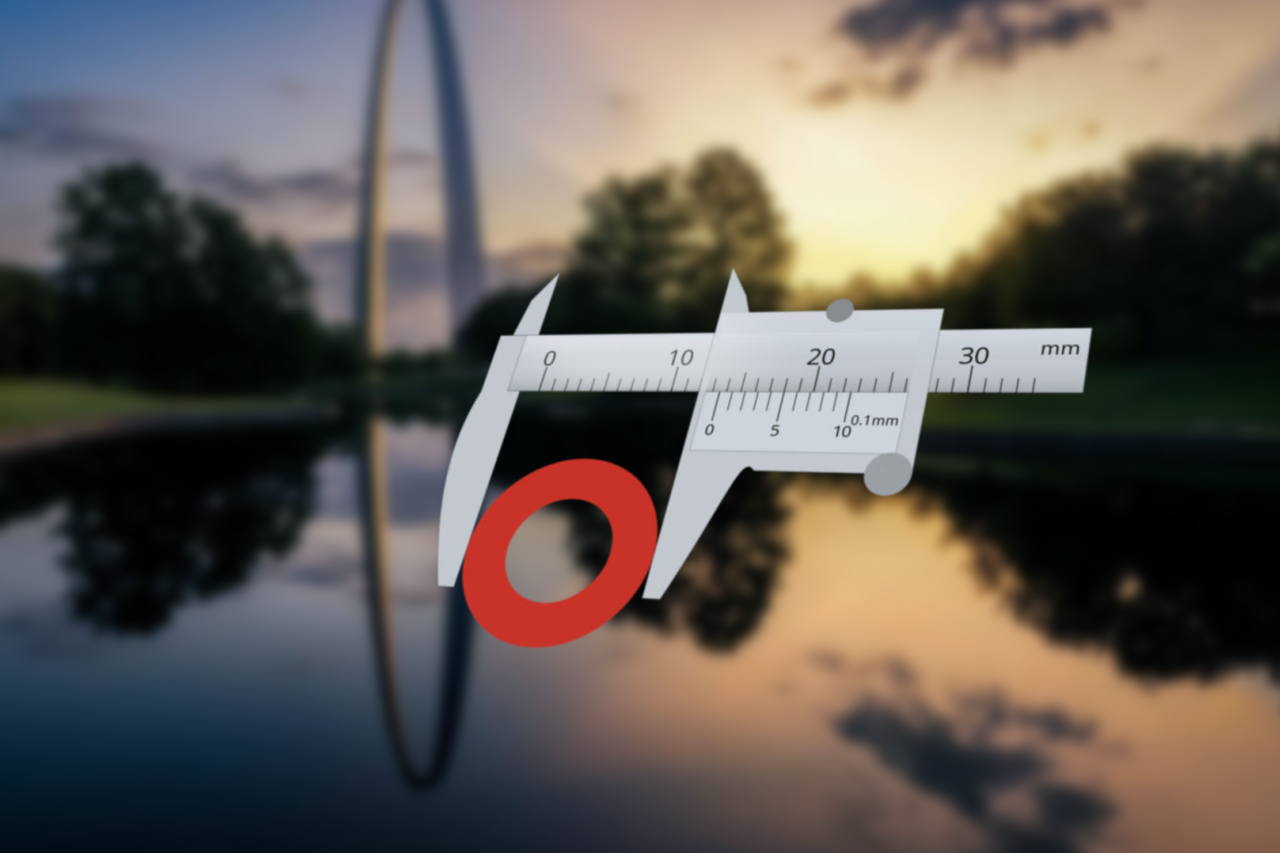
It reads 13.5 mm
